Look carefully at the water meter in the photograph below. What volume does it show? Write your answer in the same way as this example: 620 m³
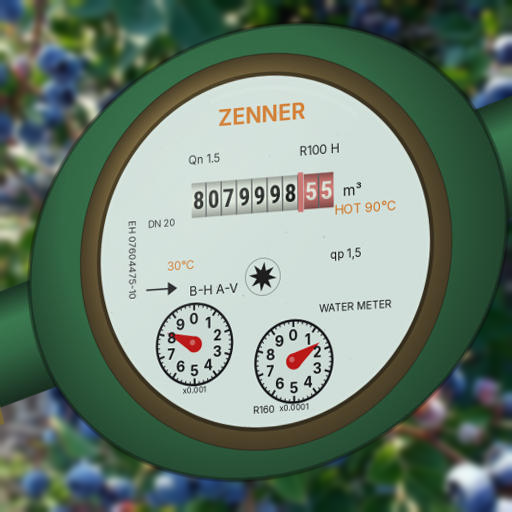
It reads 8079998.5581 m³
